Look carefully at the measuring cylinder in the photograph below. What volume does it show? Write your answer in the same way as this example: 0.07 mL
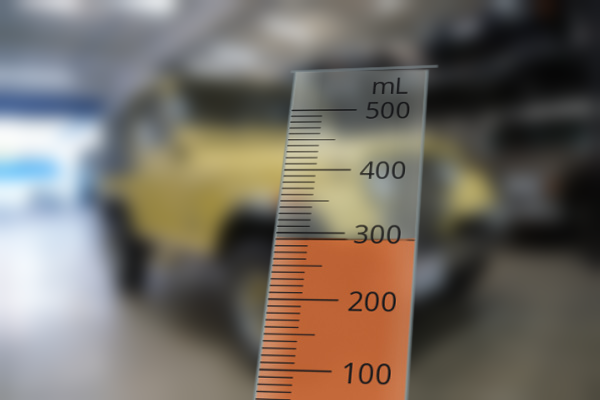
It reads 290 mL
